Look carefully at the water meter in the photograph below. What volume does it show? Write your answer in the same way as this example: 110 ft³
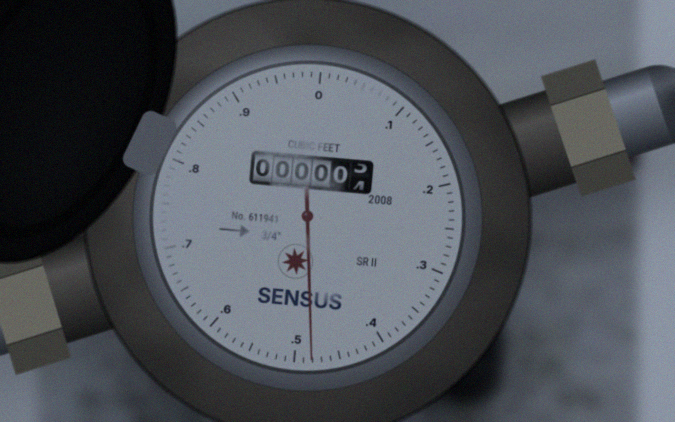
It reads 3.48 ft³
